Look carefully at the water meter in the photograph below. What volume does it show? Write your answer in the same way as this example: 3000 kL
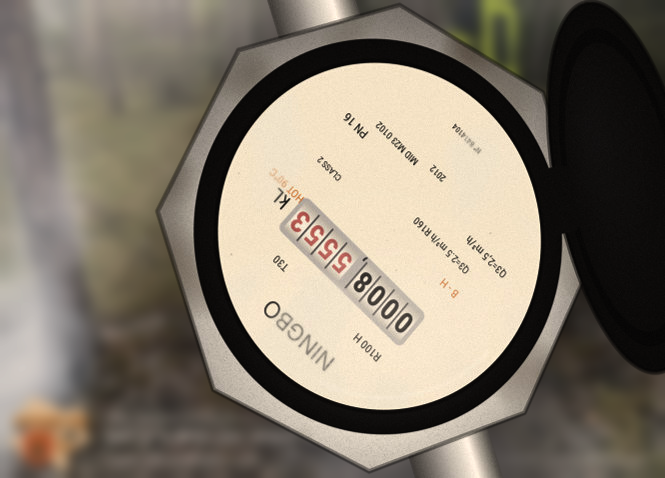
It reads 8.5553 kL
